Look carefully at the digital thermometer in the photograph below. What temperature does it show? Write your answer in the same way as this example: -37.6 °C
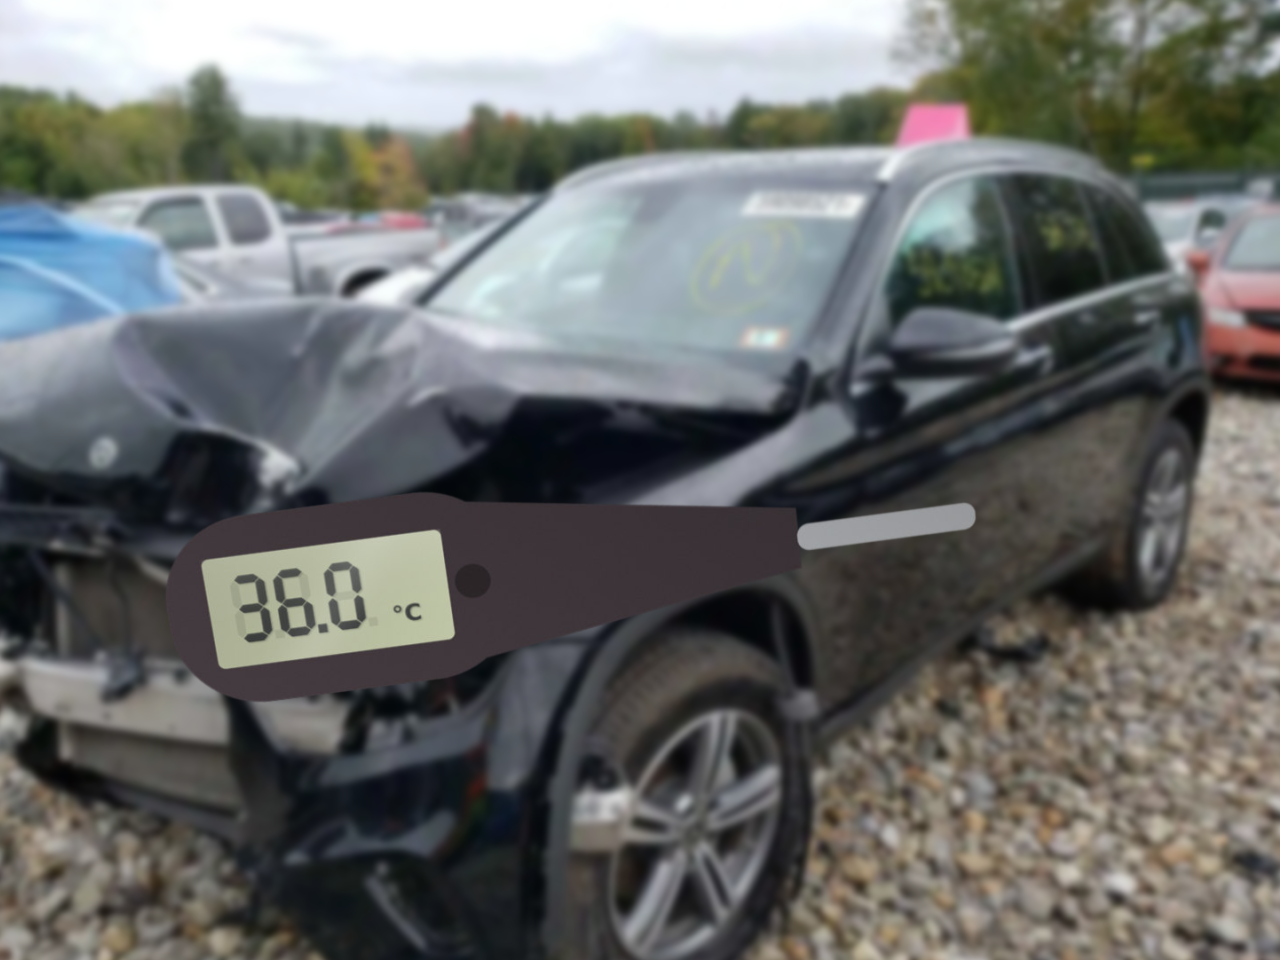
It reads 36.0 °C
